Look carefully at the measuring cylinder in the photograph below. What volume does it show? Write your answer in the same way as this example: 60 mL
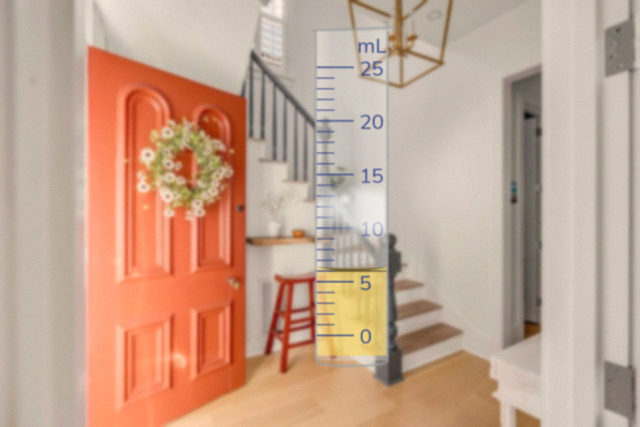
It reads 6 mL
